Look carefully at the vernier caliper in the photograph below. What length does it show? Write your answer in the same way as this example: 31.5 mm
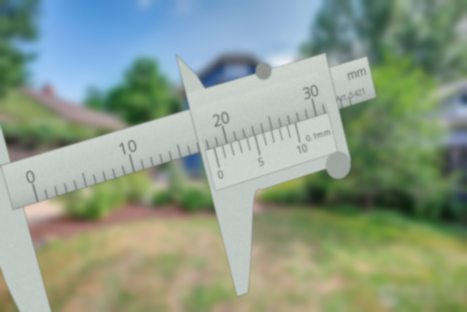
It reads 18.6 mm
